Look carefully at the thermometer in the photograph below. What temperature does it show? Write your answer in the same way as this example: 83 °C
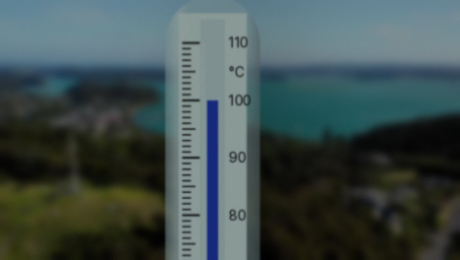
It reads 100 °C
